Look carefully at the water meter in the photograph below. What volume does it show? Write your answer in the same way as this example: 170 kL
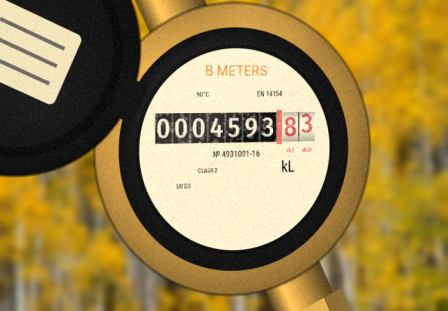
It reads 4593.83 kL
